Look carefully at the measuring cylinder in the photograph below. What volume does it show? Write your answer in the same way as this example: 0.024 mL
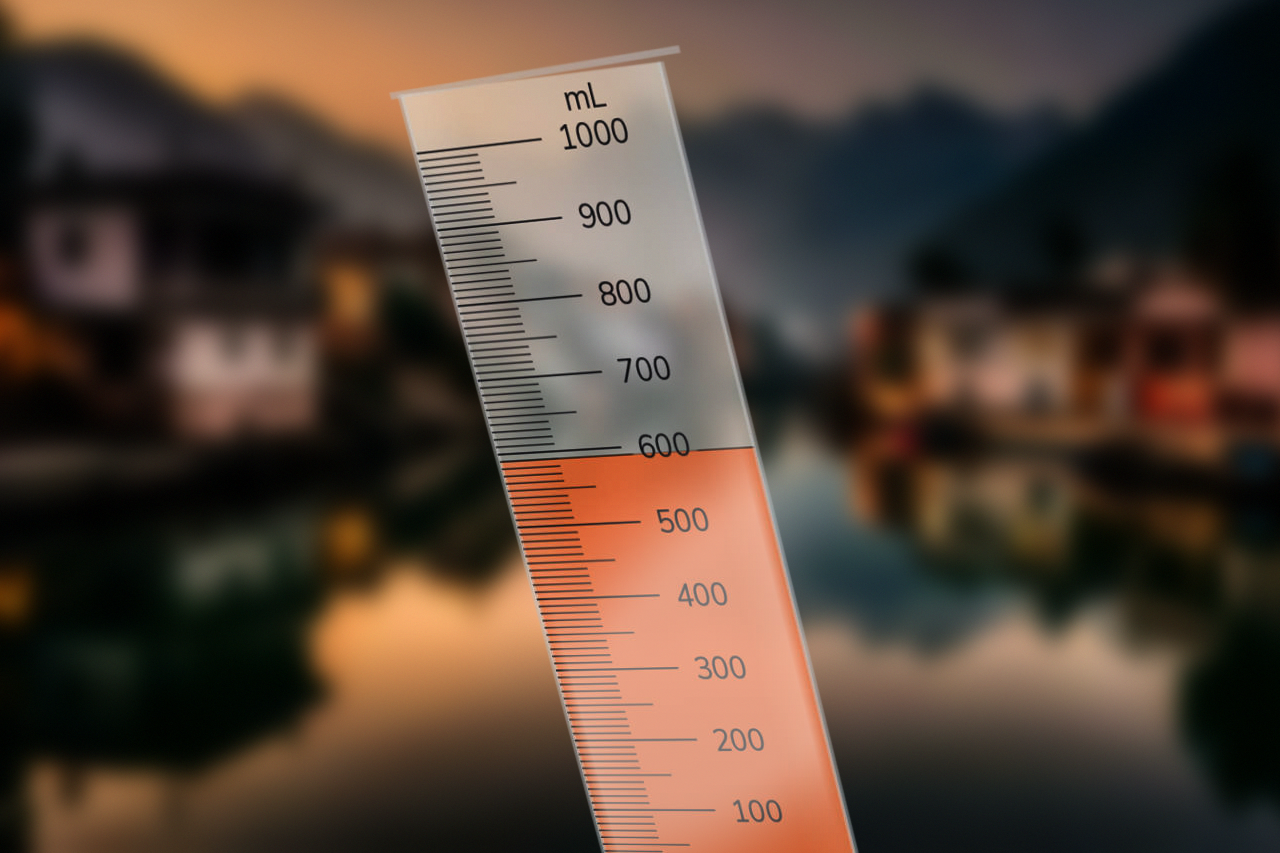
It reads 590 mL
